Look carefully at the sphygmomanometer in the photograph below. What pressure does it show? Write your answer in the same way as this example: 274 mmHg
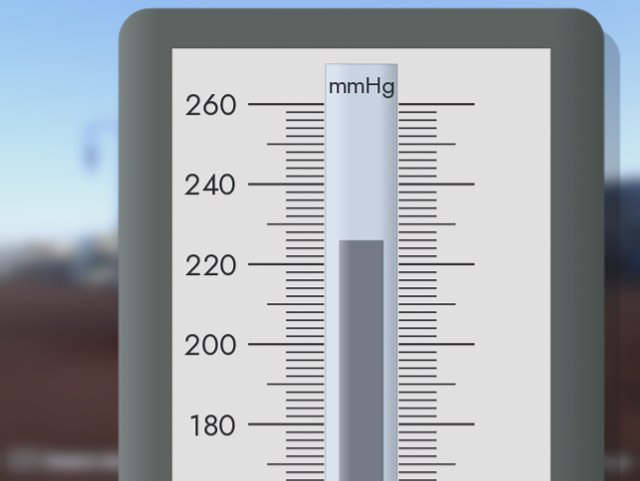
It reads 226 mmHg
